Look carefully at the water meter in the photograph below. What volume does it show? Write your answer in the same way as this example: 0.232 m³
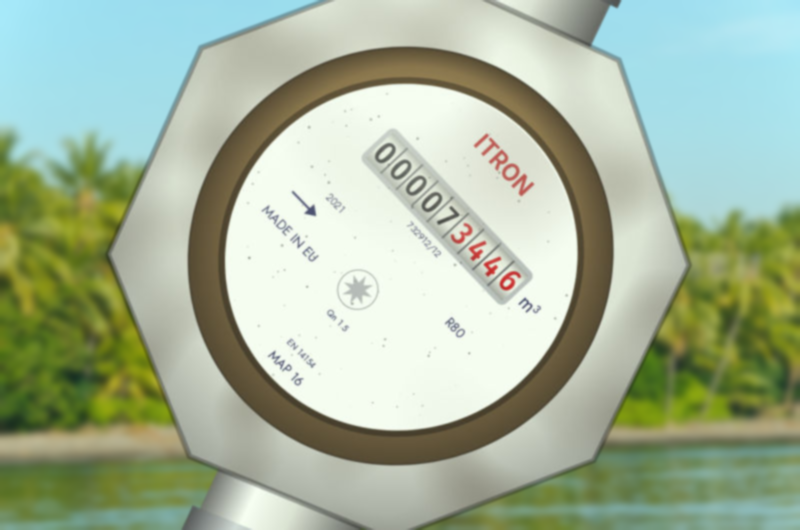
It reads 7.3446 m³
